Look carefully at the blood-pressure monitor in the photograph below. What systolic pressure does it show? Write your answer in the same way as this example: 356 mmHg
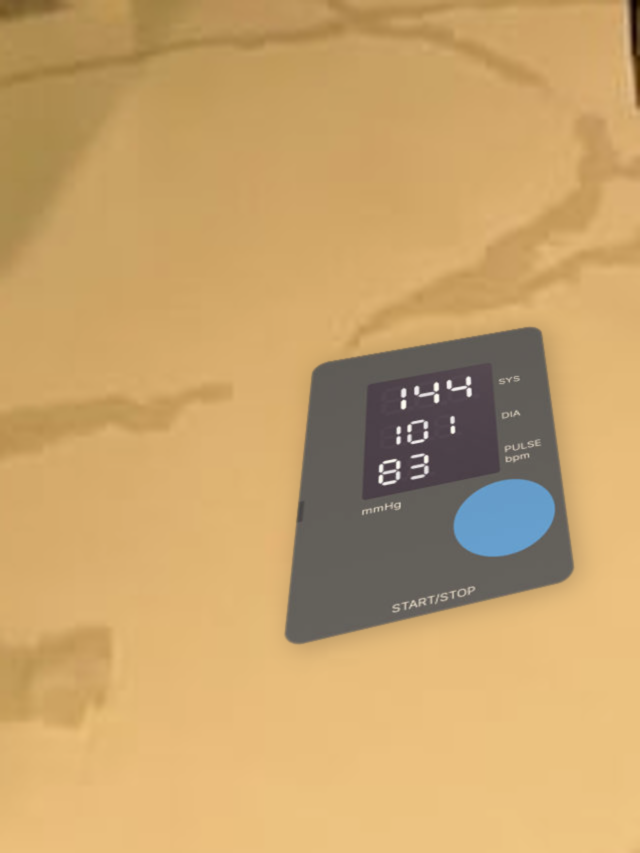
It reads 144 mmHg
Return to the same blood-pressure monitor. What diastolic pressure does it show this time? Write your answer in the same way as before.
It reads 101 mmHg
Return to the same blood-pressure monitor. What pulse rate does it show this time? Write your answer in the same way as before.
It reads 83 bpm
